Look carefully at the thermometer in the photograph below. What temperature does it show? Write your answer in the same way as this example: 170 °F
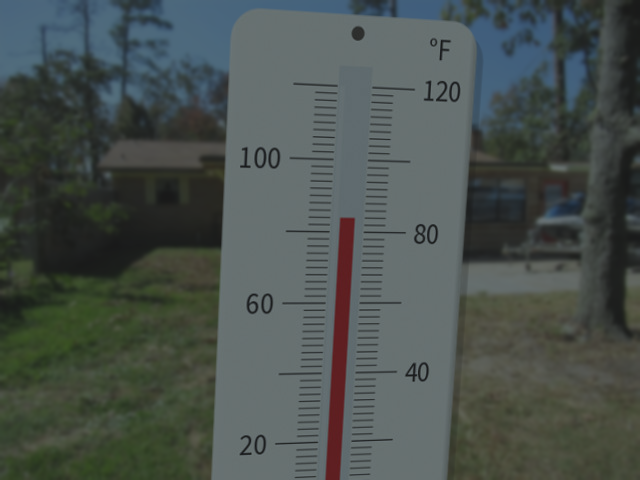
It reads 84 °F
